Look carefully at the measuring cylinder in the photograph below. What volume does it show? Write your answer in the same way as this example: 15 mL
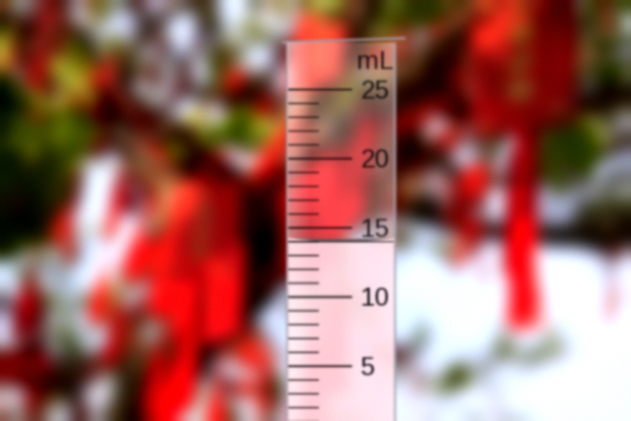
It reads 14 mL
